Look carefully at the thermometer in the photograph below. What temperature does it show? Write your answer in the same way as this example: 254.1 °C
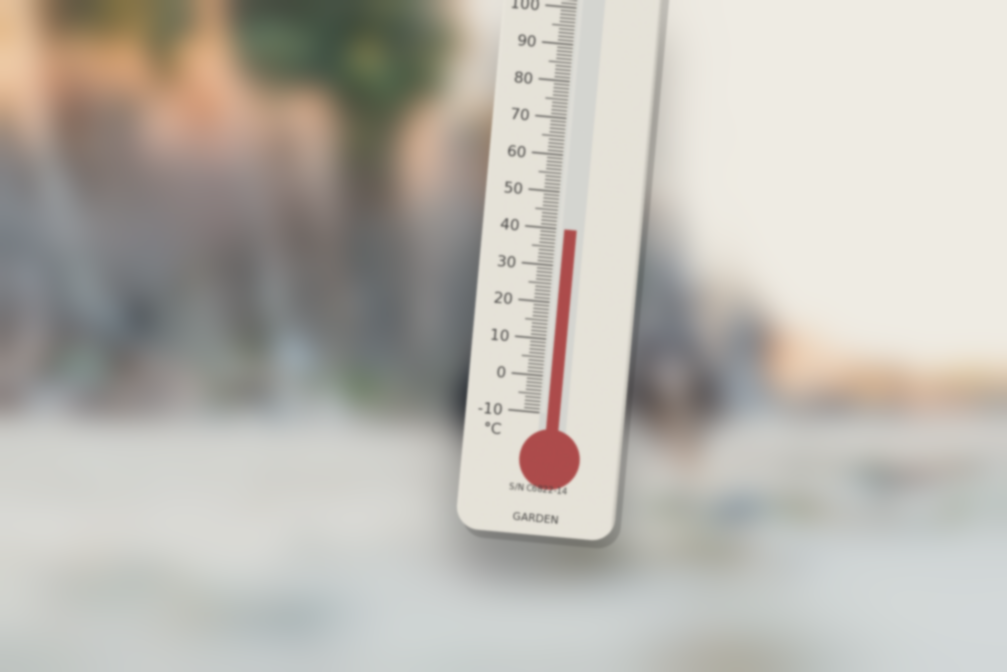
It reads 40 °C
